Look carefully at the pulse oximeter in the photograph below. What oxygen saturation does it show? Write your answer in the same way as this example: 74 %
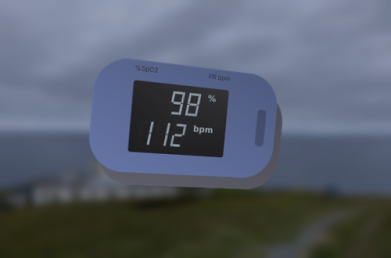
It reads 98 %
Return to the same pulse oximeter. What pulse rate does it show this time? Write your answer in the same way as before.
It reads 112 bpm
